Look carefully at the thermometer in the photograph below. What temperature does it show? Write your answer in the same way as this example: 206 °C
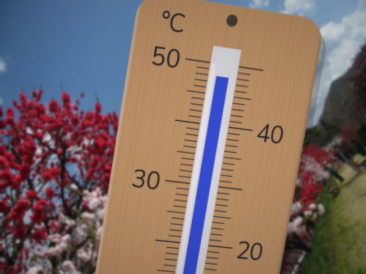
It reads 48 °C
